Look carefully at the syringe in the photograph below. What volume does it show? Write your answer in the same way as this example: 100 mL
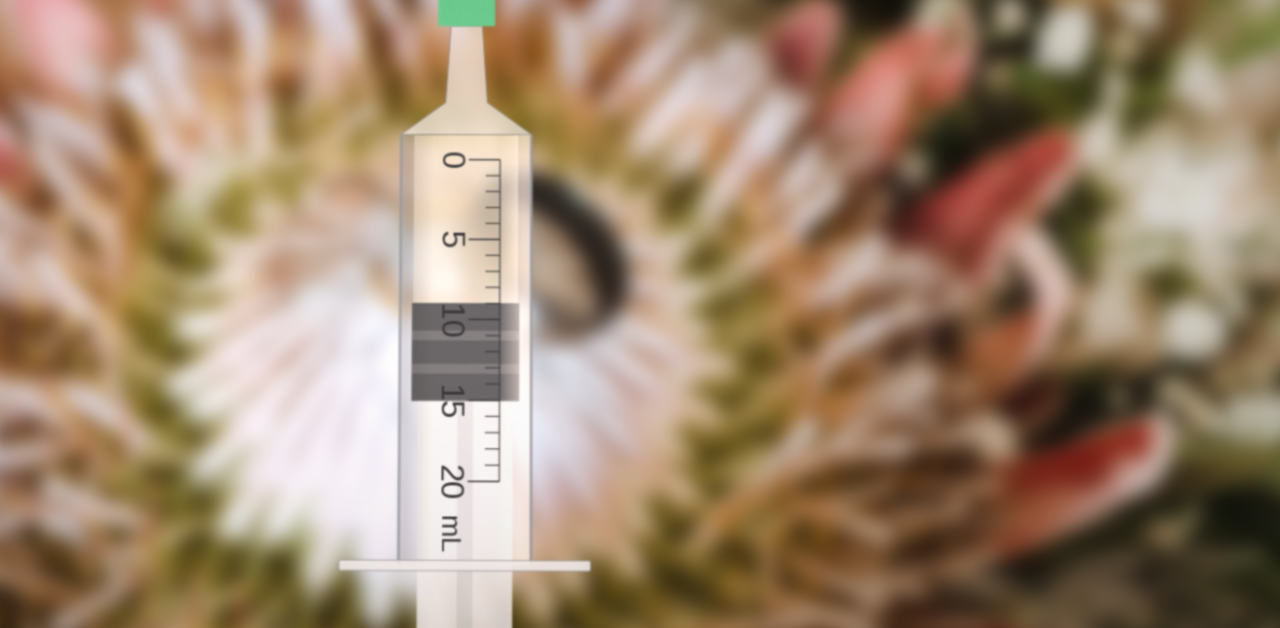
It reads 9 mL
